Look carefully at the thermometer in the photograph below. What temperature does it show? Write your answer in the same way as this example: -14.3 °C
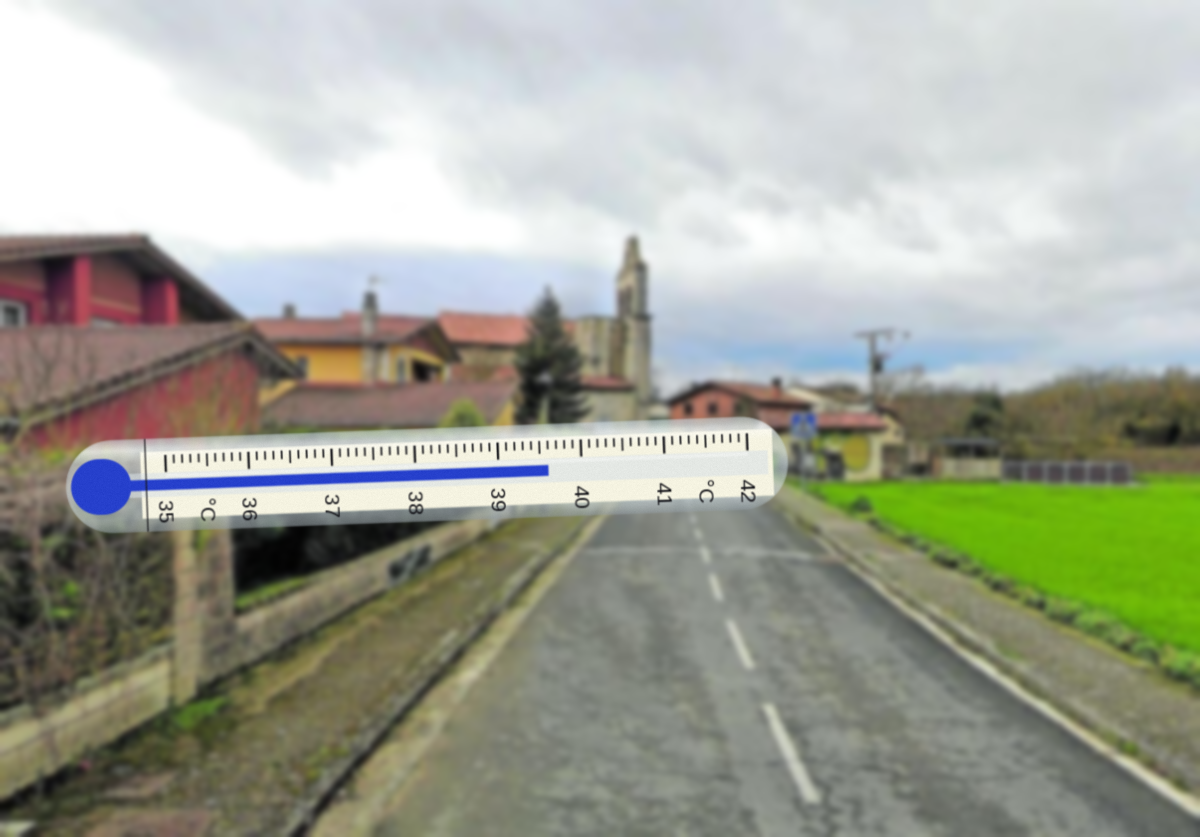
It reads 39.6 °C
